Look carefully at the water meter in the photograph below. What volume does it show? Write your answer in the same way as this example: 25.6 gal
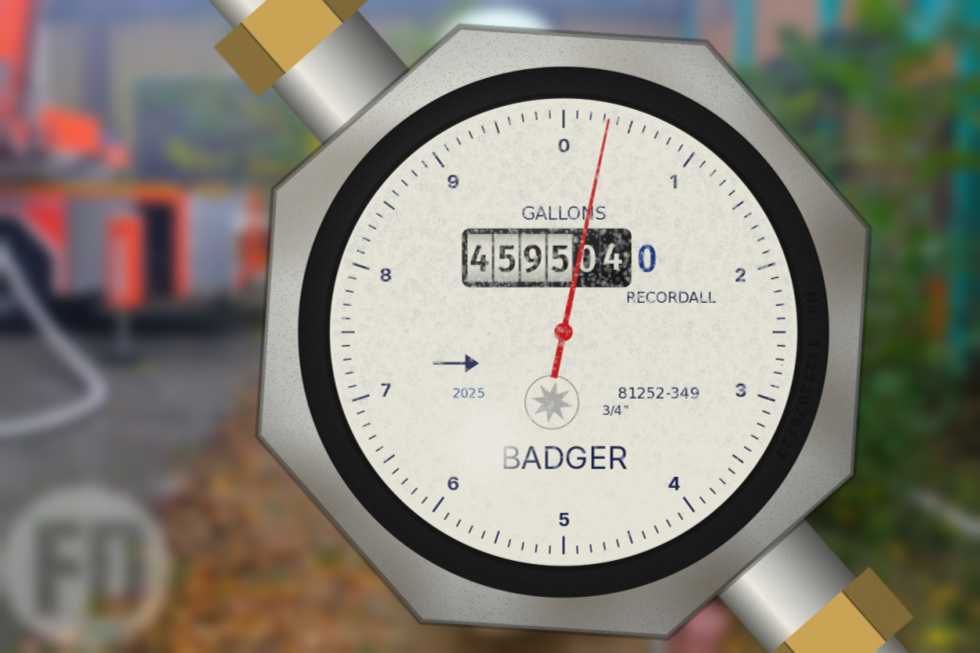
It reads 4595040.3 gal
